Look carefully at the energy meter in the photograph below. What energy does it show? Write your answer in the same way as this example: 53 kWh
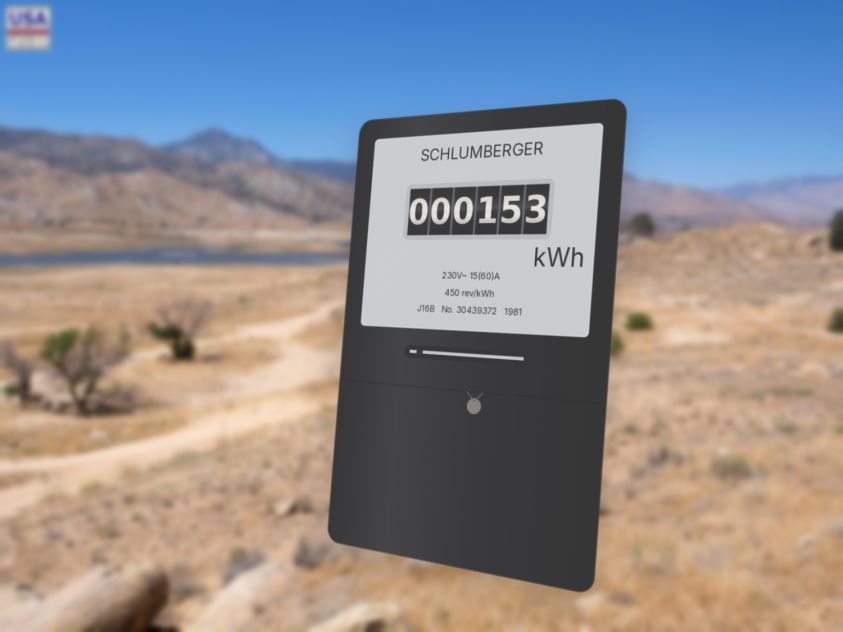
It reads 153 kWh
